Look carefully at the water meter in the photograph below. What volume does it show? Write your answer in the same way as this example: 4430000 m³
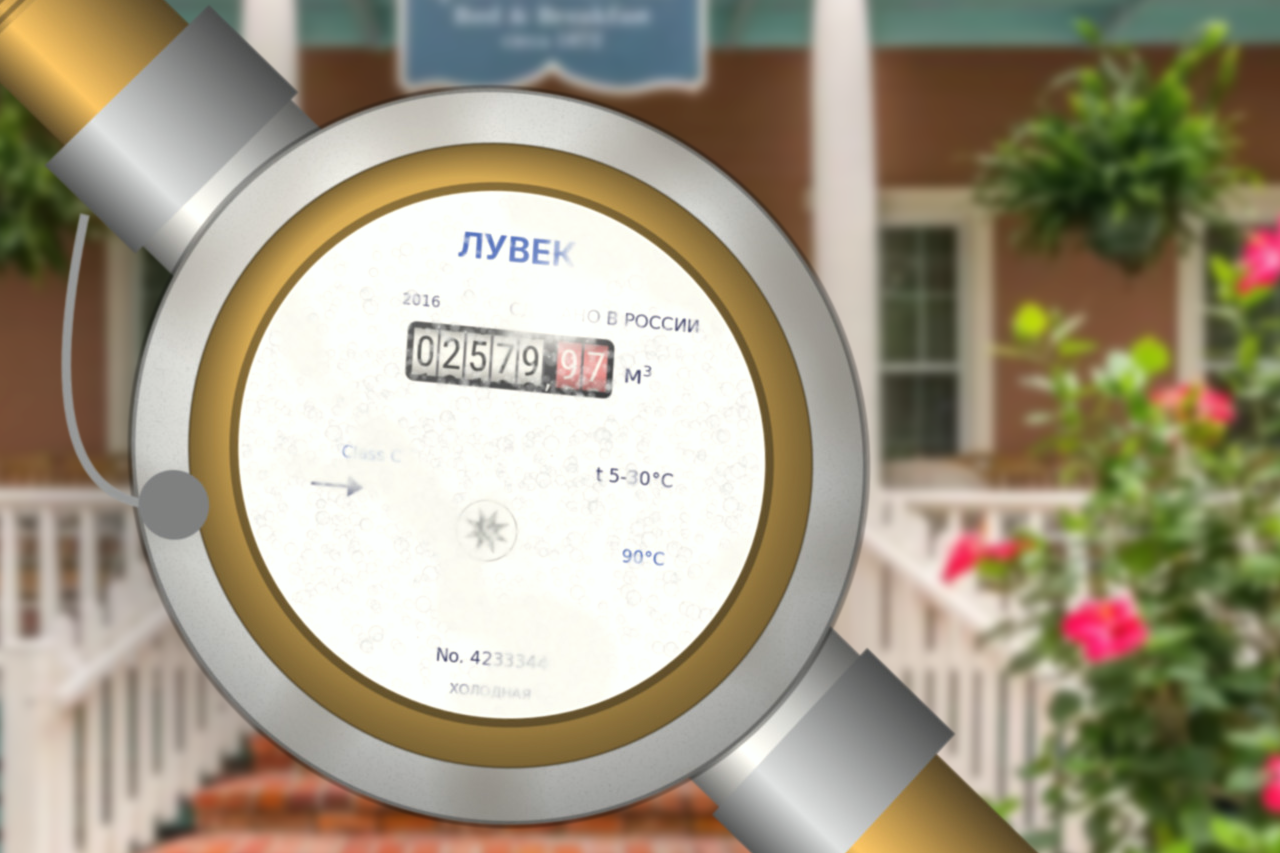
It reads 2579.97 m³
